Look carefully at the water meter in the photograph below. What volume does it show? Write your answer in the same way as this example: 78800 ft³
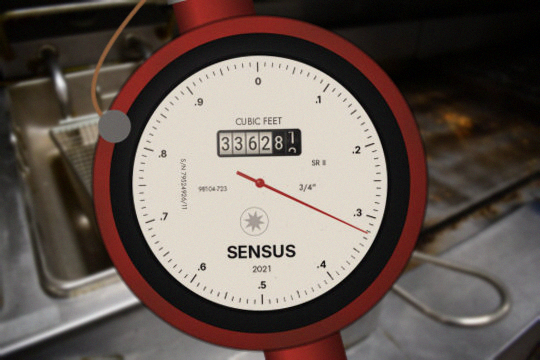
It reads 336281.32 ft³
